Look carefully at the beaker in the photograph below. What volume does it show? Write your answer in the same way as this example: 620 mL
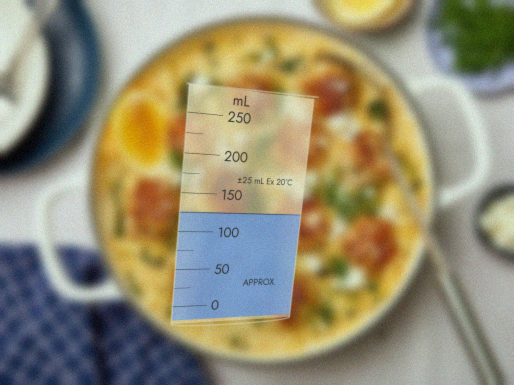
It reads 125 mL
